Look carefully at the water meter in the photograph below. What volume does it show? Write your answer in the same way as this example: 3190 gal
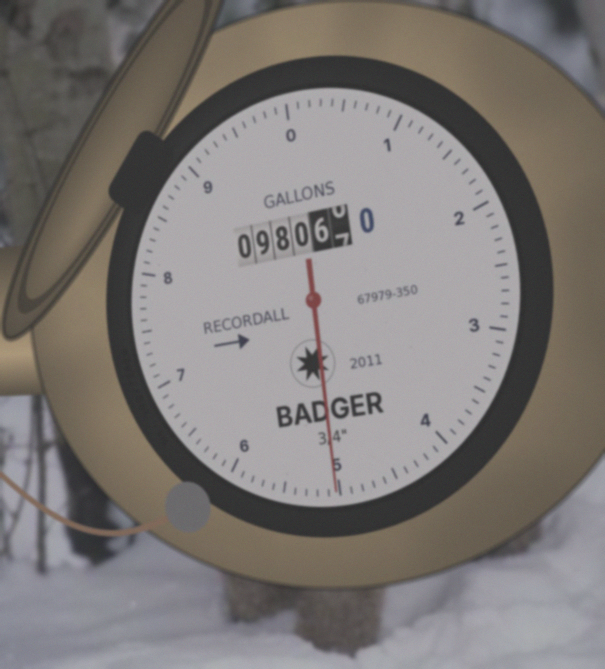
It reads 980665.0 gal
